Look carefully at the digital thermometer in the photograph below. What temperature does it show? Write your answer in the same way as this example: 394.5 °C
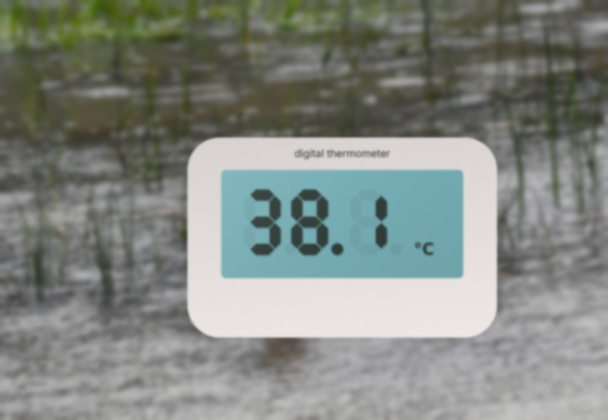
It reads 38.1 °C
